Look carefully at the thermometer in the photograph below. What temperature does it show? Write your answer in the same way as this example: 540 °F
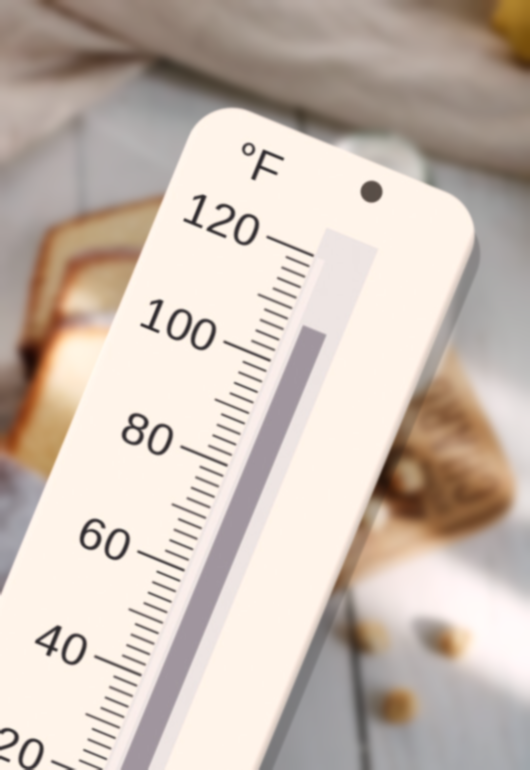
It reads 108 °F
